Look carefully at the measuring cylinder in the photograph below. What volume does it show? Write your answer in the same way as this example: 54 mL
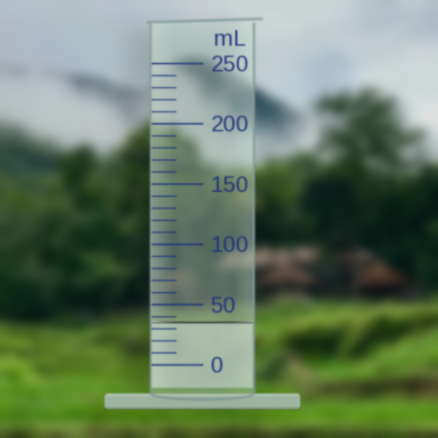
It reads 35 mL
